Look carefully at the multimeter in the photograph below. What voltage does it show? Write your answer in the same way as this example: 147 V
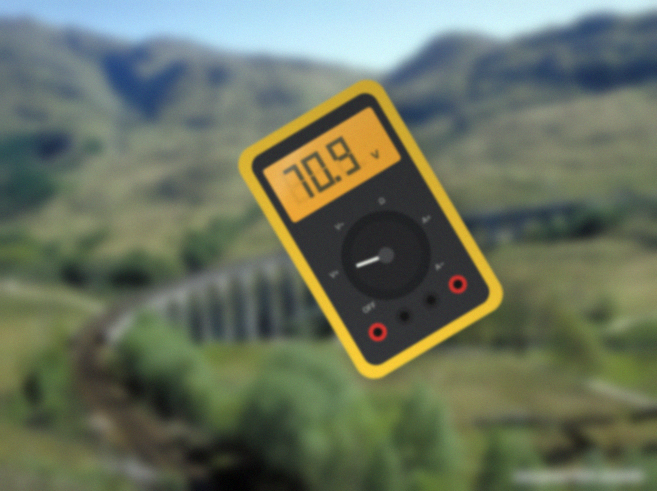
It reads 70.9 V
